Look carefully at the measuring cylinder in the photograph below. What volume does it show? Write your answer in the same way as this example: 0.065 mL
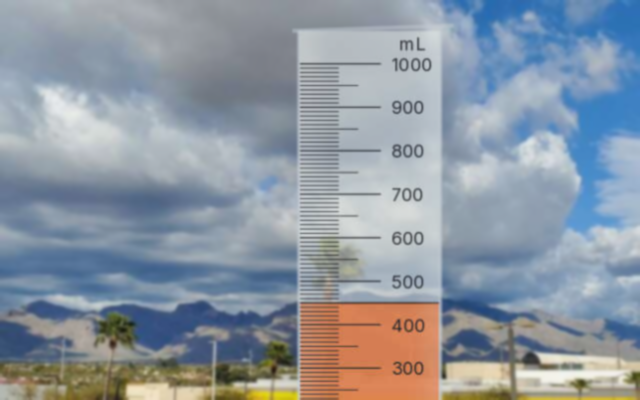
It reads 450 mL
